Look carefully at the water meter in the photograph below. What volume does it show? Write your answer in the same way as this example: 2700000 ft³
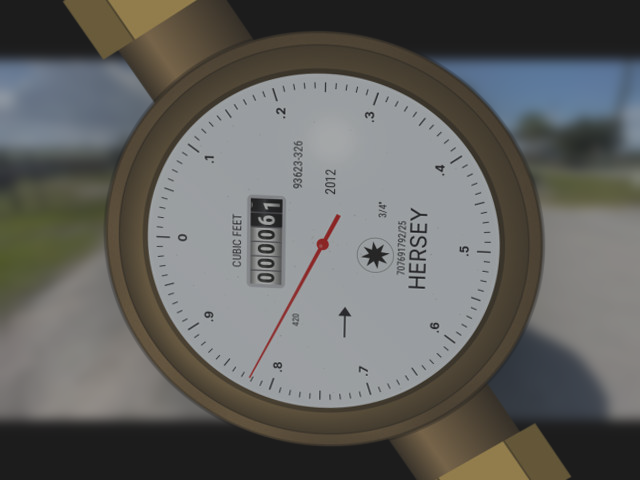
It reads 60.82 ft³
